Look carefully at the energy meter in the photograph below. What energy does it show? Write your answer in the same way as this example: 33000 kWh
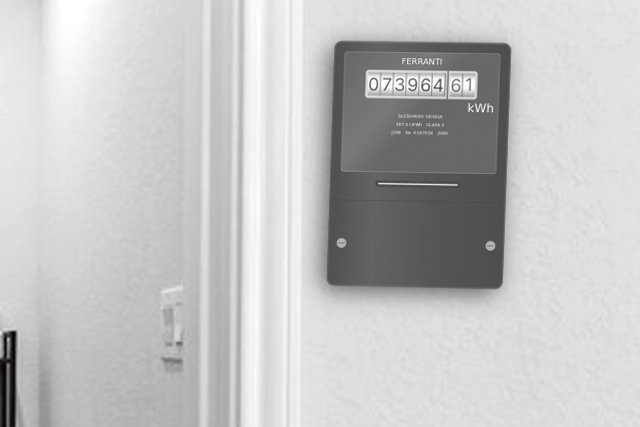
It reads 73964.61 kWh
